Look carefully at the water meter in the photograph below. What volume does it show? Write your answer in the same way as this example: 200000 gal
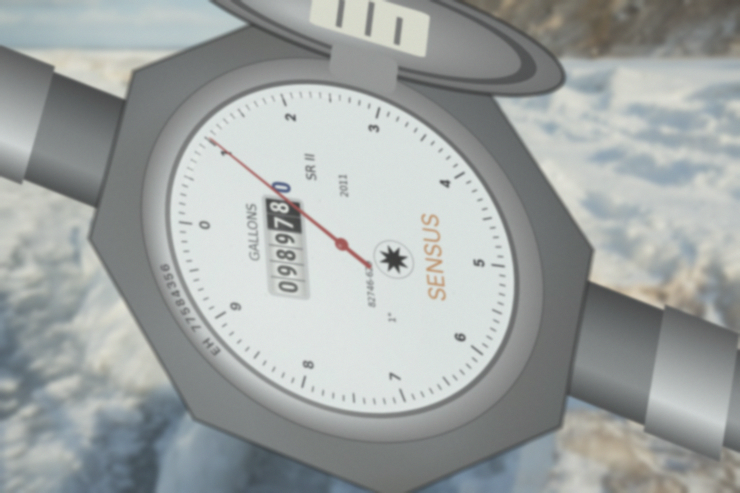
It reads 989781.0 gal
